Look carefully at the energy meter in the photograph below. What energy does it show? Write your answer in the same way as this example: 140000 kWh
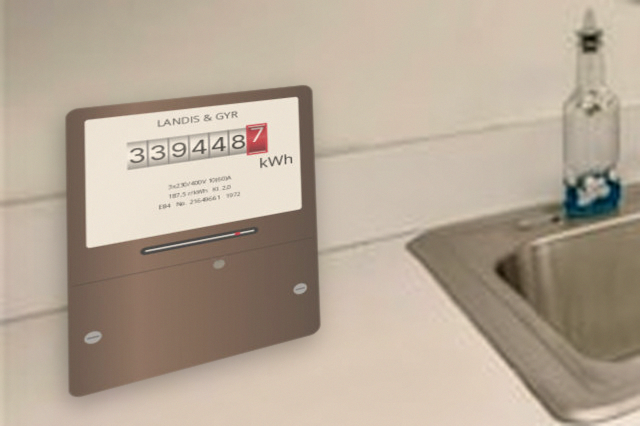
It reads 339448.7 kWh
